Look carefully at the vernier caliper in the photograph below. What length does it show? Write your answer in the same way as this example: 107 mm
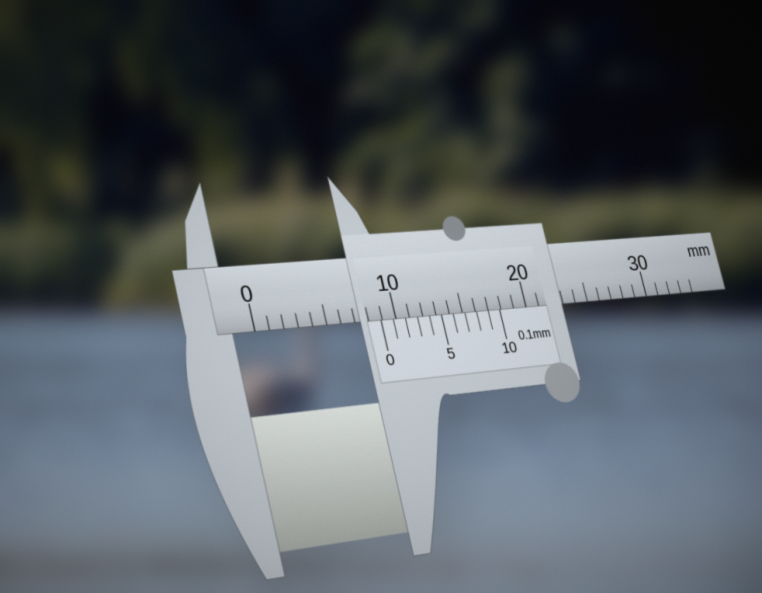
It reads 8.9 mm
